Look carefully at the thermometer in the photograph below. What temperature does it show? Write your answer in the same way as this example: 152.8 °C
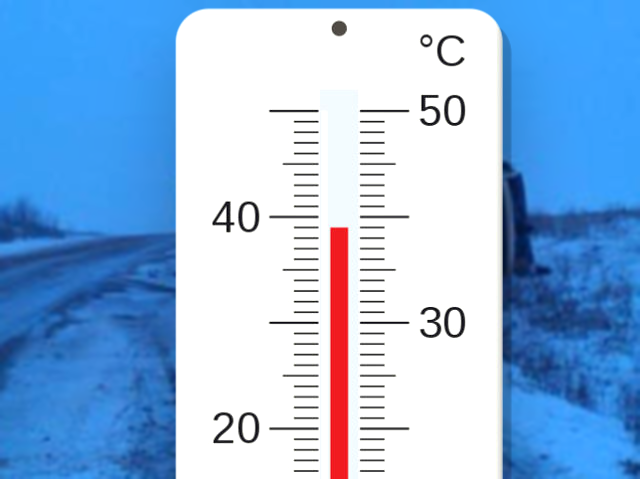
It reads 39 °C
